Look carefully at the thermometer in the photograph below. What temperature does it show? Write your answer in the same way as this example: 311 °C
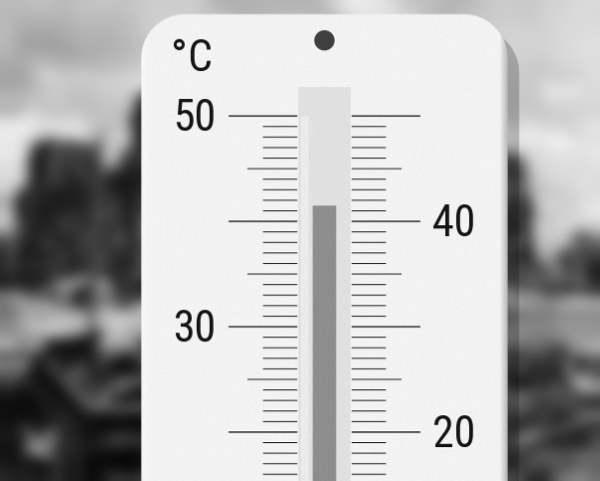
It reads 41.5 °C
